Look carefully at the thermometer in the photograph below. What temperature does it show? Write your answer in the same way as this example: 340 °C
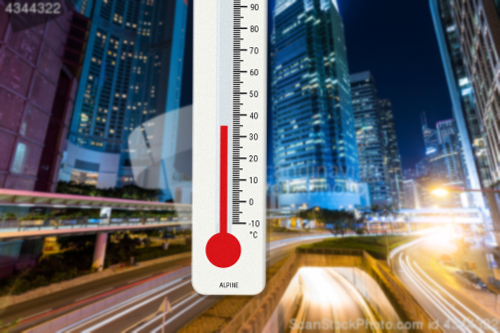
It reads 35 °C
